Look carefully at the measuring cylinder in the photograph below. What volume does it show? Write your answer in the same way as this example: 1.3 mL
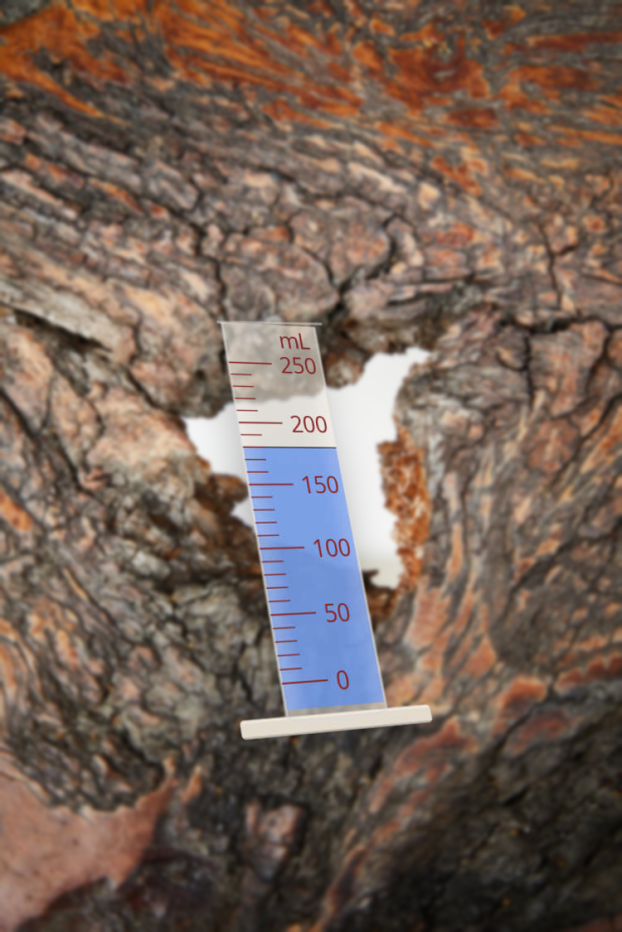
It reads 180 mL
